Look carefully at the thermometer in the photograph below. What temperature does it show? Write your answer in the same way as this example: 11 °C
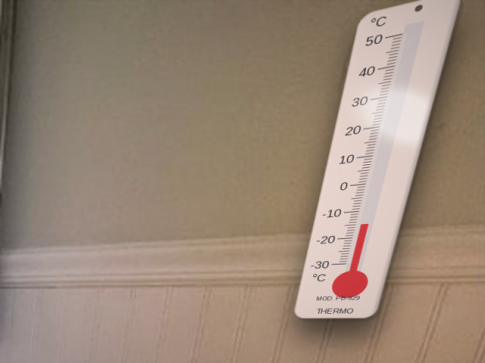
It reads -15 °C
